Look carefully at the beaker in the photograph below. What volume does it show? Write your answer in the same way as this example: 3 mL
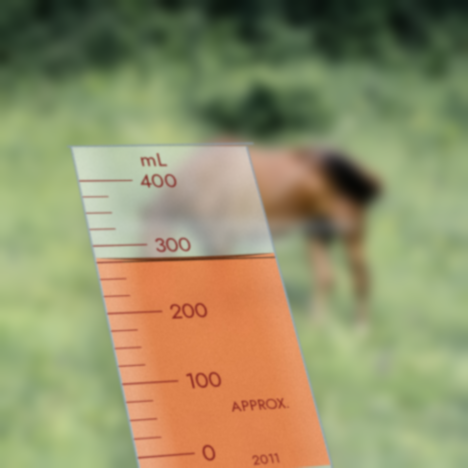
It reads 275 mL
